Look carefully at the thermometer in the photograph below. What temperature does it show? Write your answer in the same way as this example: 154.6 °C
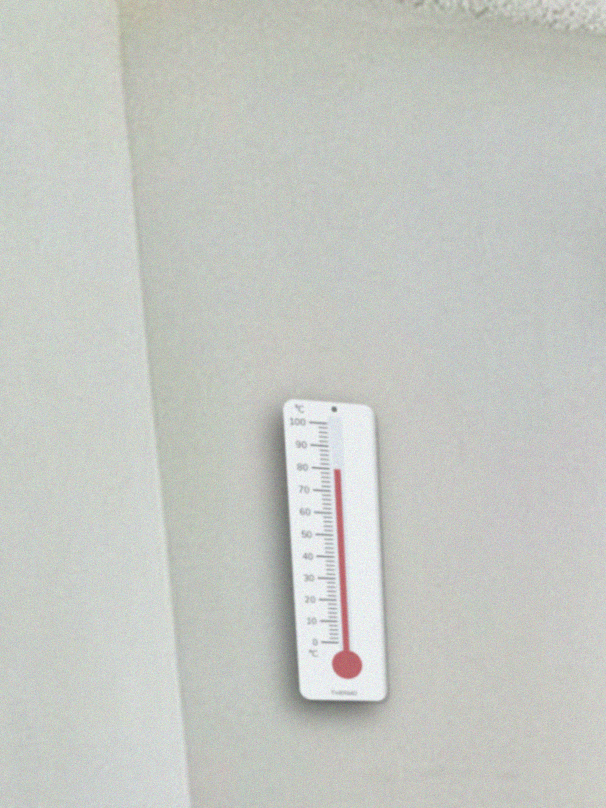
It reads 80 °C
